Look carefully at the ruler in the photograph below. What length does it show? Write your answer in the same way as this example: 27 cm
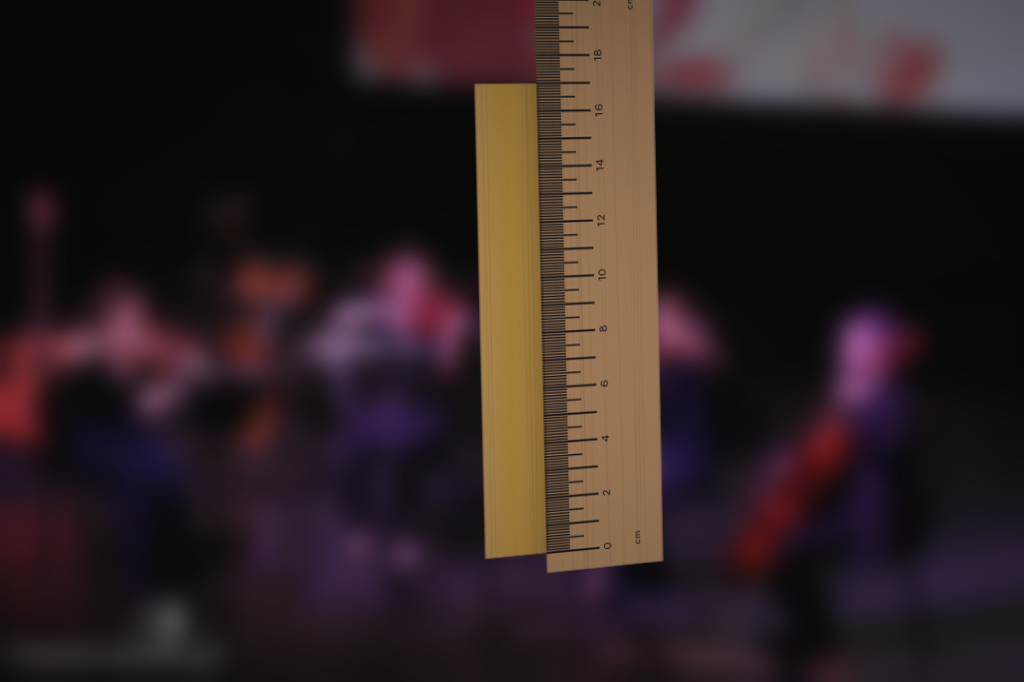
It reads 17 cm
